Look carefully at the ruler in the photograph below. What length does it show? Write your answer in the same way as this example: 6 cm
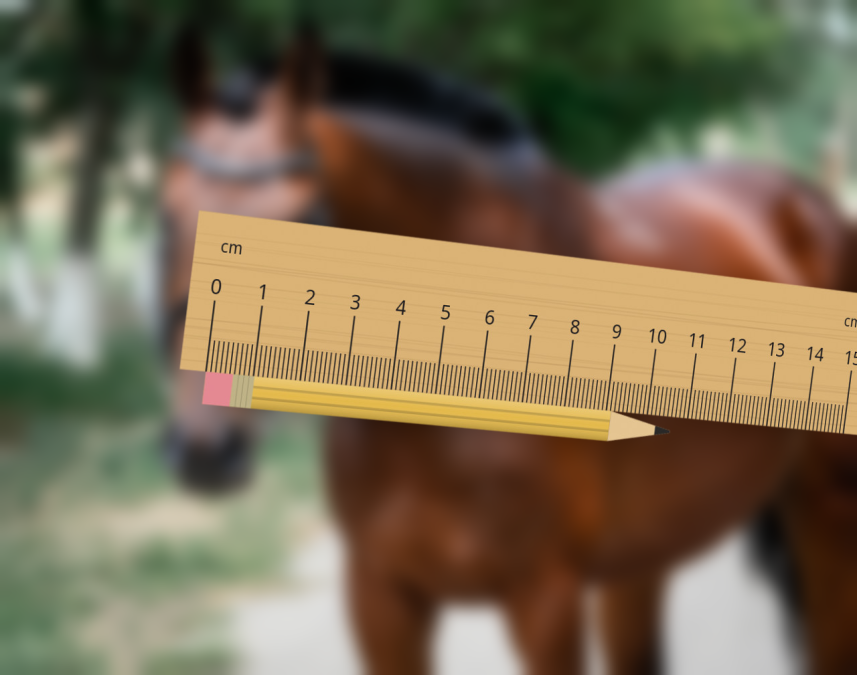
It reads 10.6 cm
